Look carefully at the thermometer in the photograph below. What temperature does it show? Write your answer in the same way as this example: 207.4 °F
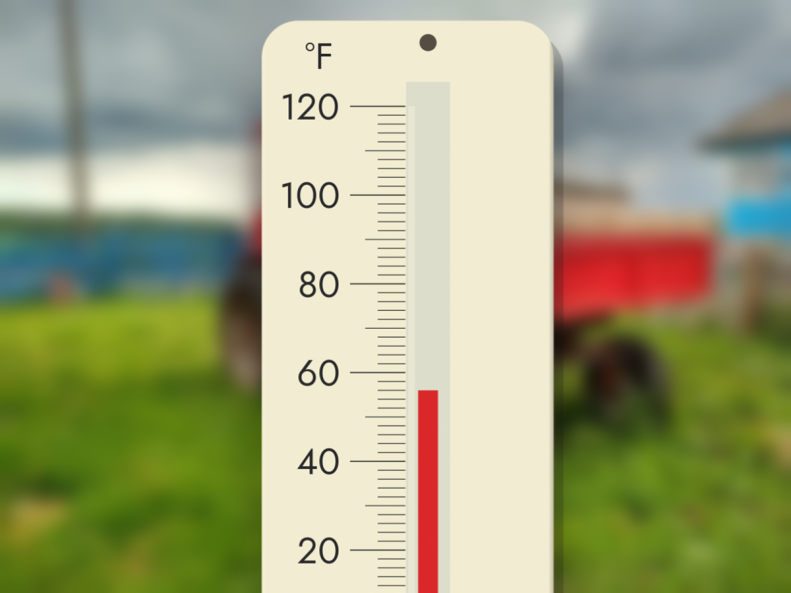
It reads 56 °F
